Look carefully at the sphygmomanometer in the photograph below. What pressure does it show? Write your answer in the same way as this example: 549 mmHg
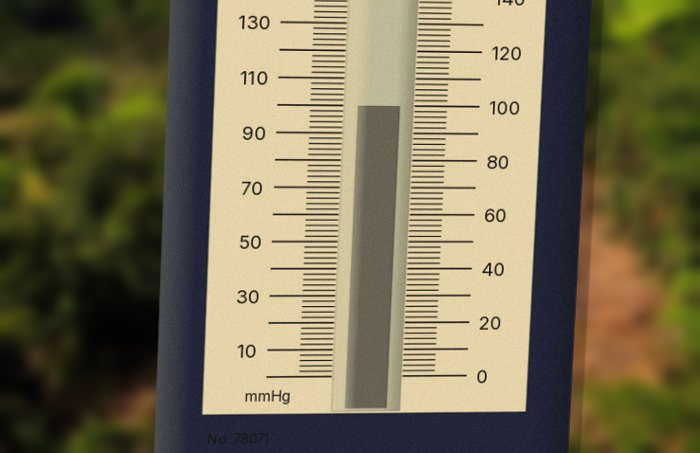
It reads 100 mmHg
